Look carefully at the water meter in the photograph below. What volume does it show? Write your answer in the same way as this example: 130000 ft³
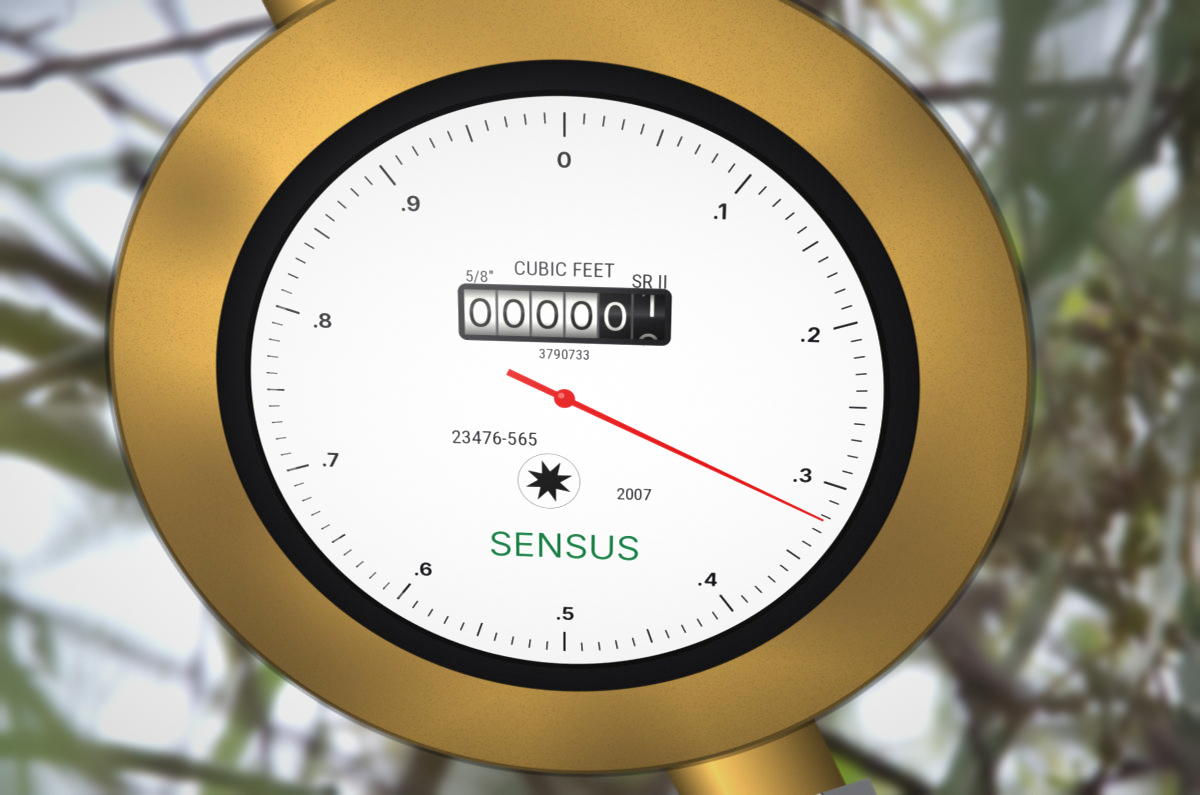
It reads 1.32 ft³
